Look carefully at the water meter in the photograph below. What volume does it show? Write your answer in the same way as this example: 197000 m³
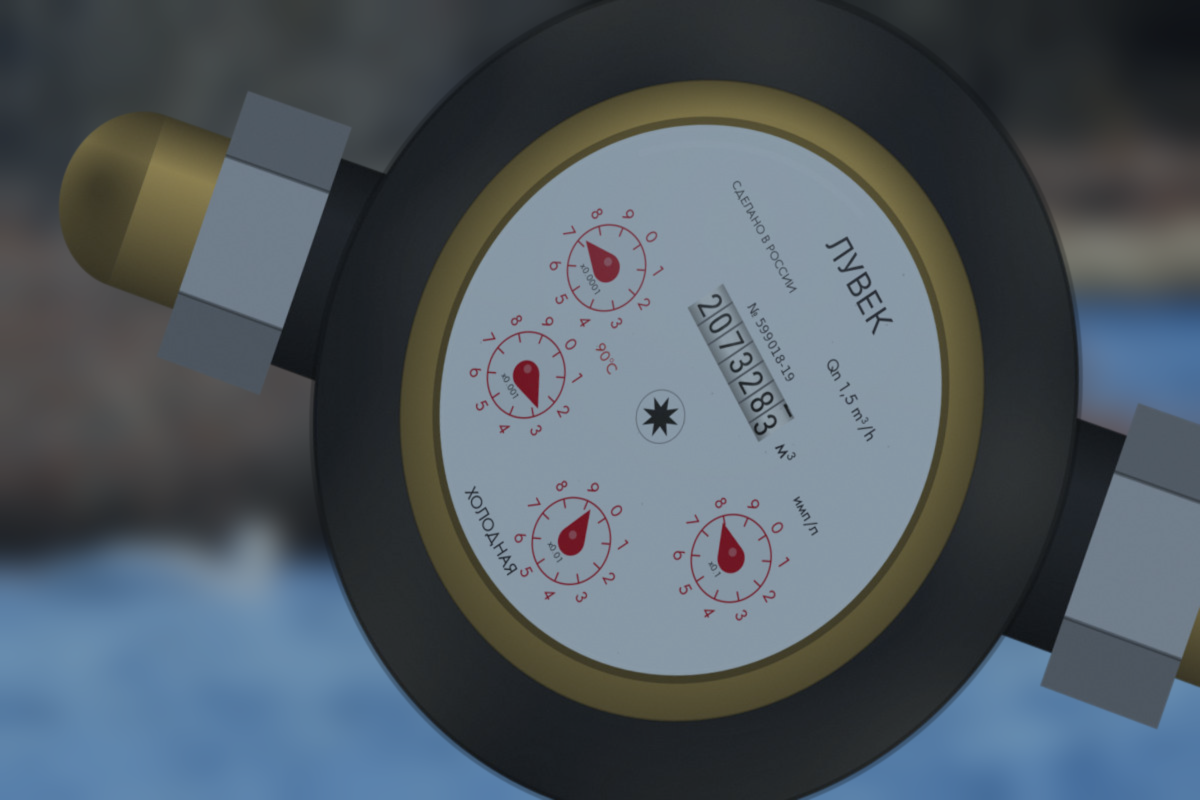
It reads 2073282.7927 m³
